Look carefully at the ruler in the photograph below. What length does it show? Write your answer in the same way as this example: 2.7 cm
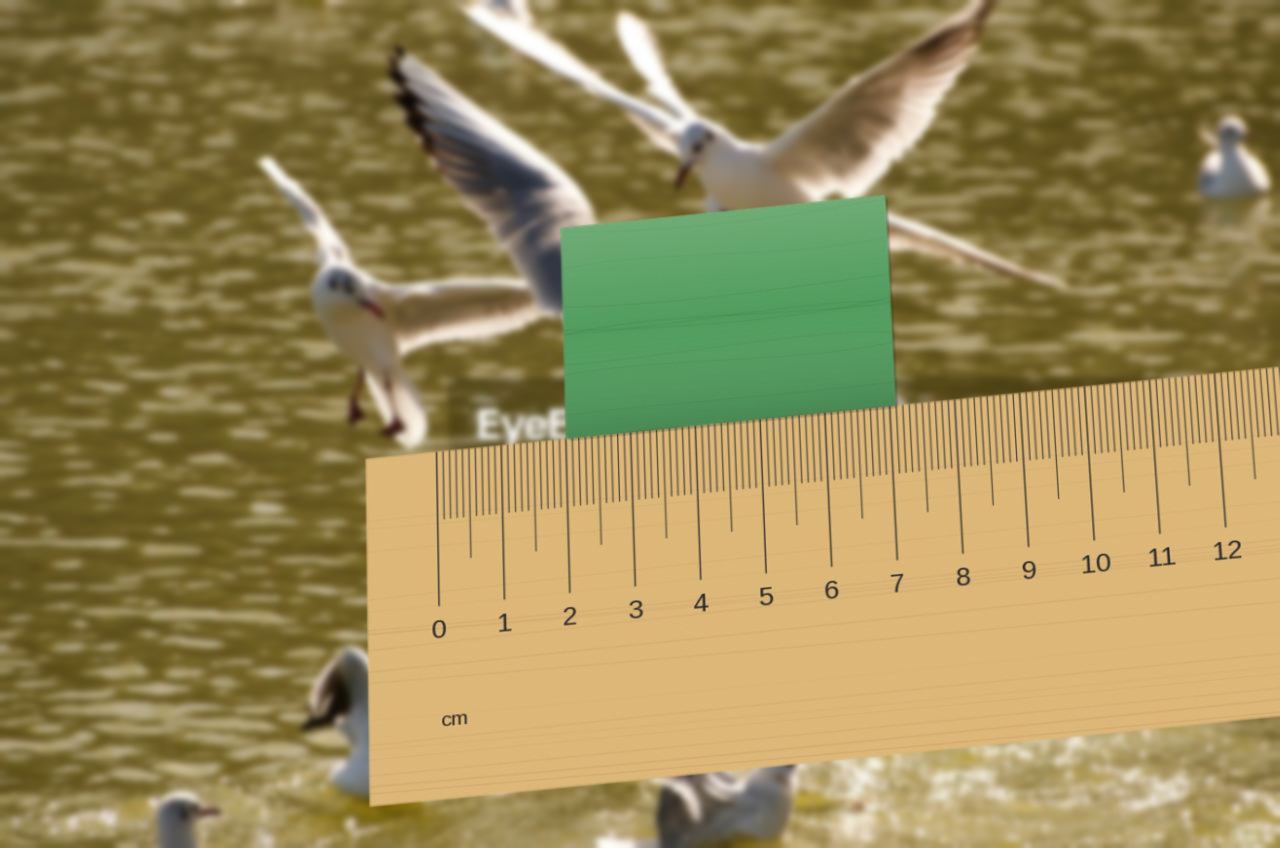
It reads 5.1 cm
